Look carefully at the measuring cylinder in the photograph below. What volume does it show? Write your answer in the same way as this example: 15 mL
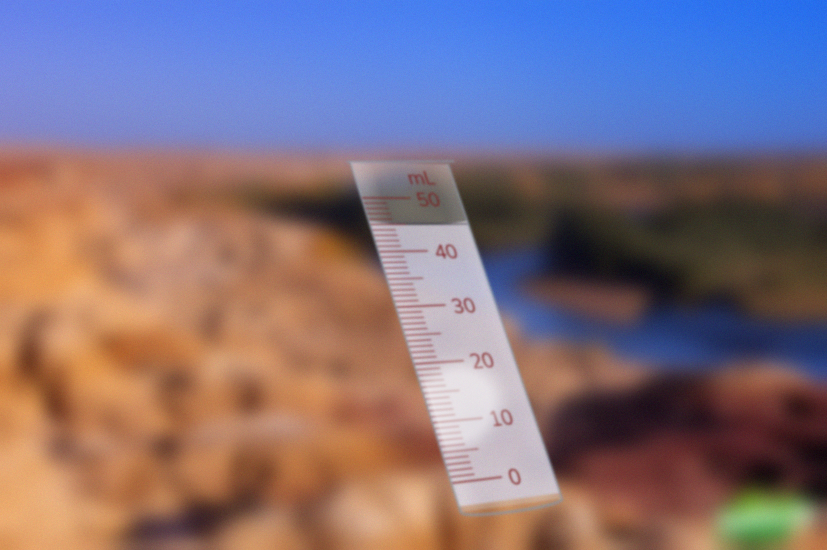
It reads 45 mL
